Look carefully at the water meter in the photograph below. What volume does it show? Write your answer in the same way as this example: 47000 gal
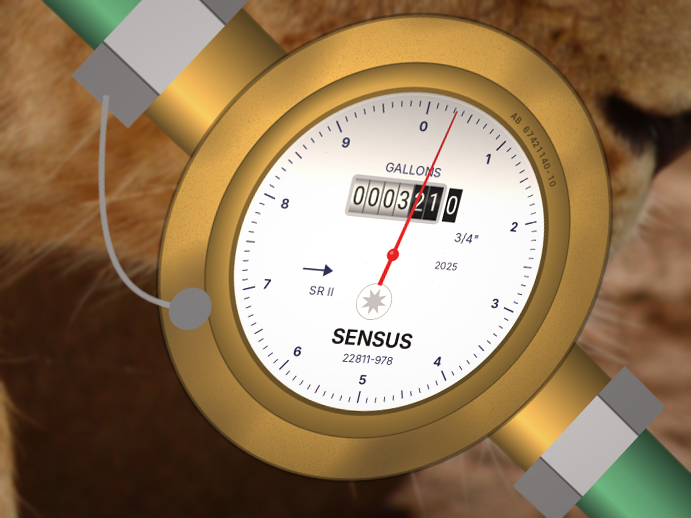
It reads 3210.3 gal
